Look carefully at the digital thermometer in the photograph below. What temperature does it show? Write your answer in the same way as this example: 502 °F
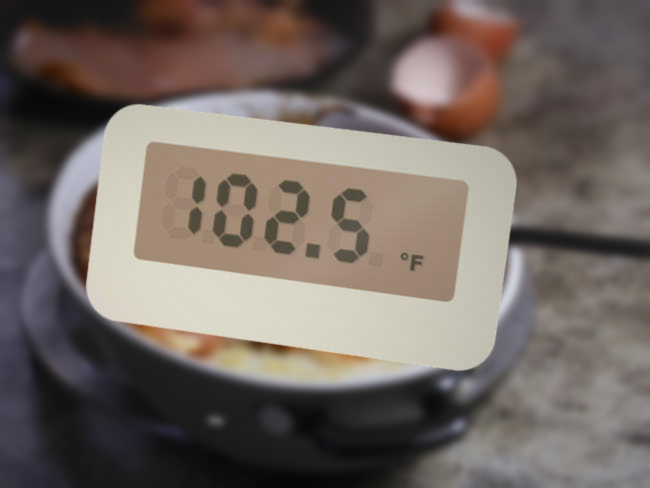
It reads 102.5 °F
